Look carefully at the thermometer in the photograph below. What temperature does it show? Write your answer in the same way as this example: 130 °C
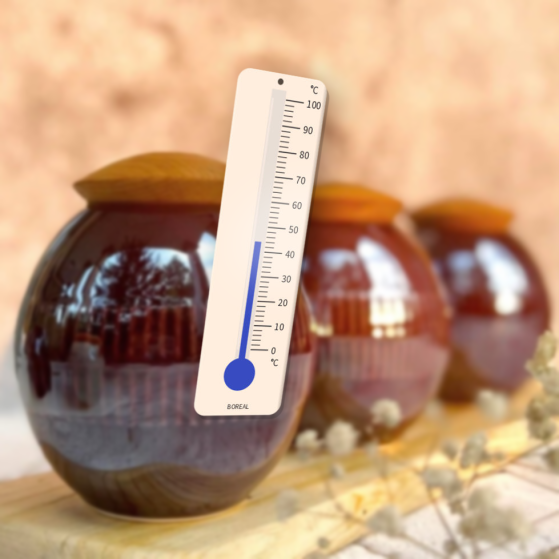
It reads 44 °C
